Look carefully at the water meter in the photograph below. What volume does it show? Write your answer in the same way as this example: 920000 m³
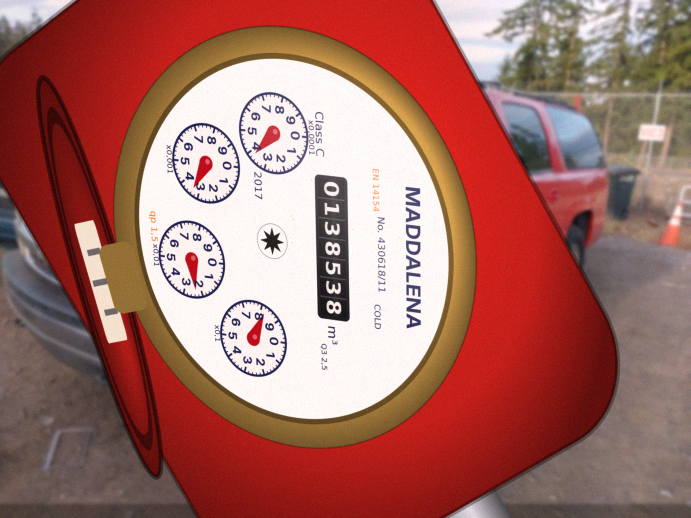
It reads 138538.8233 m³
